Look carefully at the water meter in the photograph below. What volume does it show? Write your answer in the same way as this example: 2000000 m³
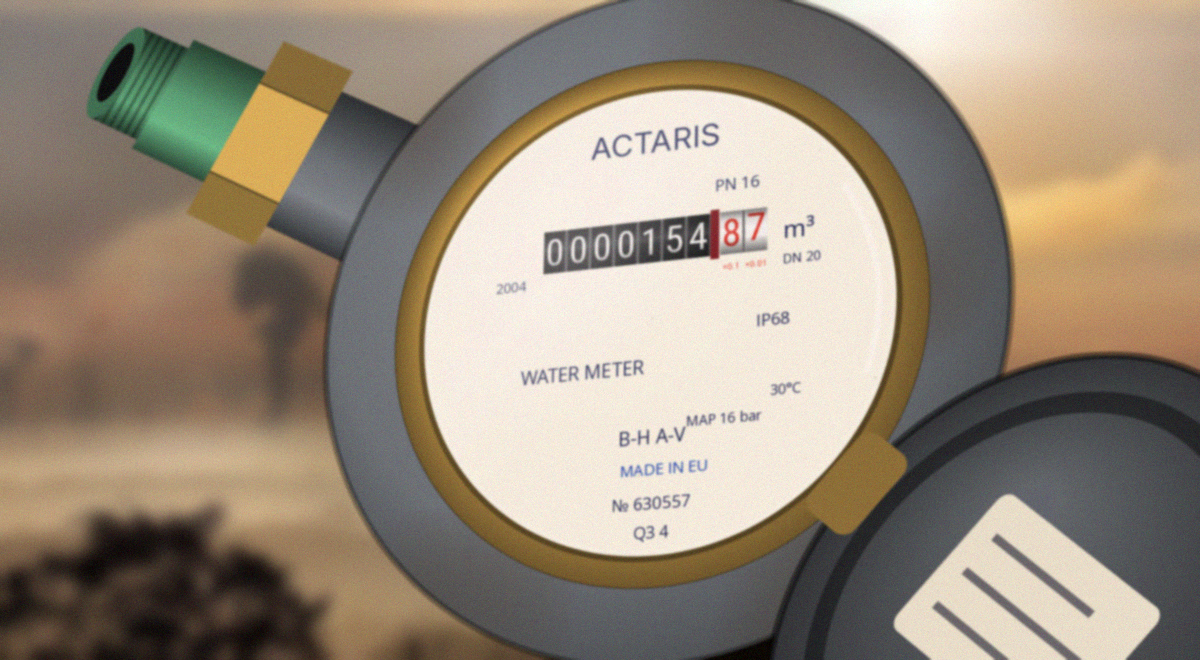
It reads 154.87 m³
